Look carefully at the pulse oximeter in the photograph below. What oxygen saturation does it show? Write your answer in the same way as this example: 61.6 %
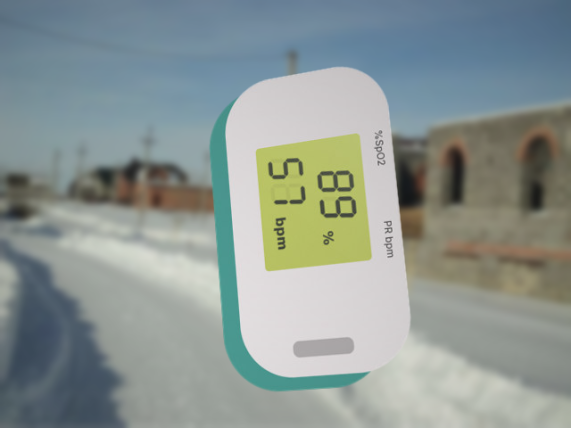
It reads 89 %
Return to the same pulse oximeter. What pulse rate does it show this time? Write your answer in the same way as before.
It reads 57 bpm
